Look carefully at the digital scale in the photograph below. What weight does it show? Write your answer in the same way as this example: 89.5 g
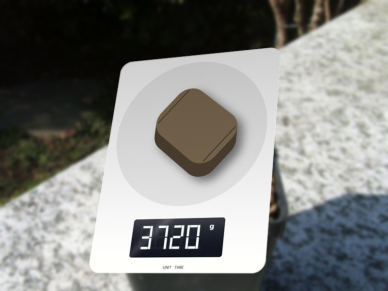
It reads 3720 g
